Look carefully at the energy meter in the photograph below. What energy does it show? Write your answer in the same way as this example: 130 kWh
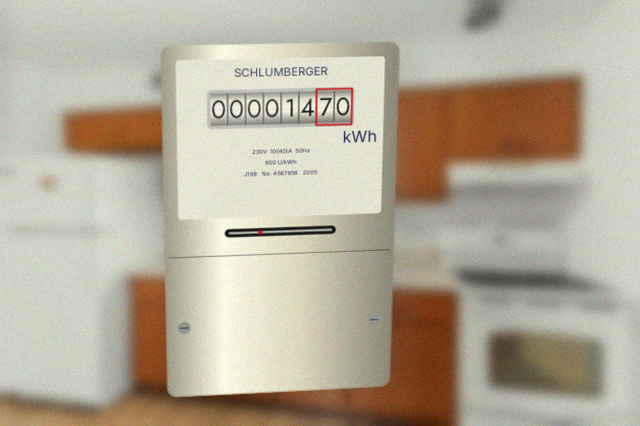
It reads 14.70 kWh
